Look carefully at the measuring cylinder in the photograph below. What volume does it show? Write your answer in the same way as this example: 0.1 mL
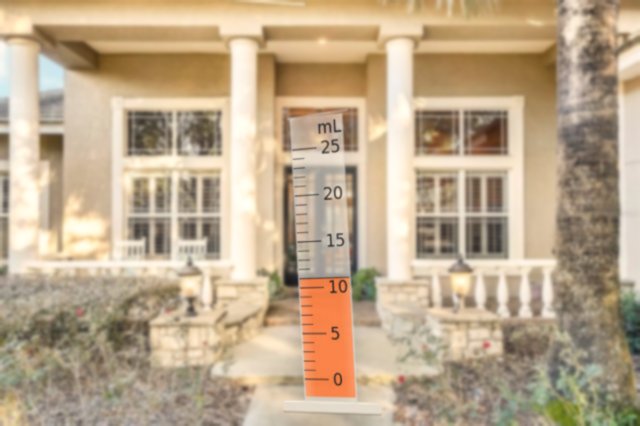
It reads 11 mL
